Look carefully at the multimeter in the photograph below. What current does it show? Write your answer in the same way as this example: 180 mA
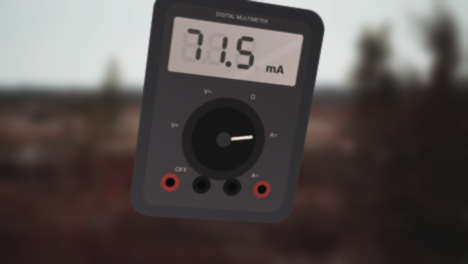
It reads 71.5 mA
